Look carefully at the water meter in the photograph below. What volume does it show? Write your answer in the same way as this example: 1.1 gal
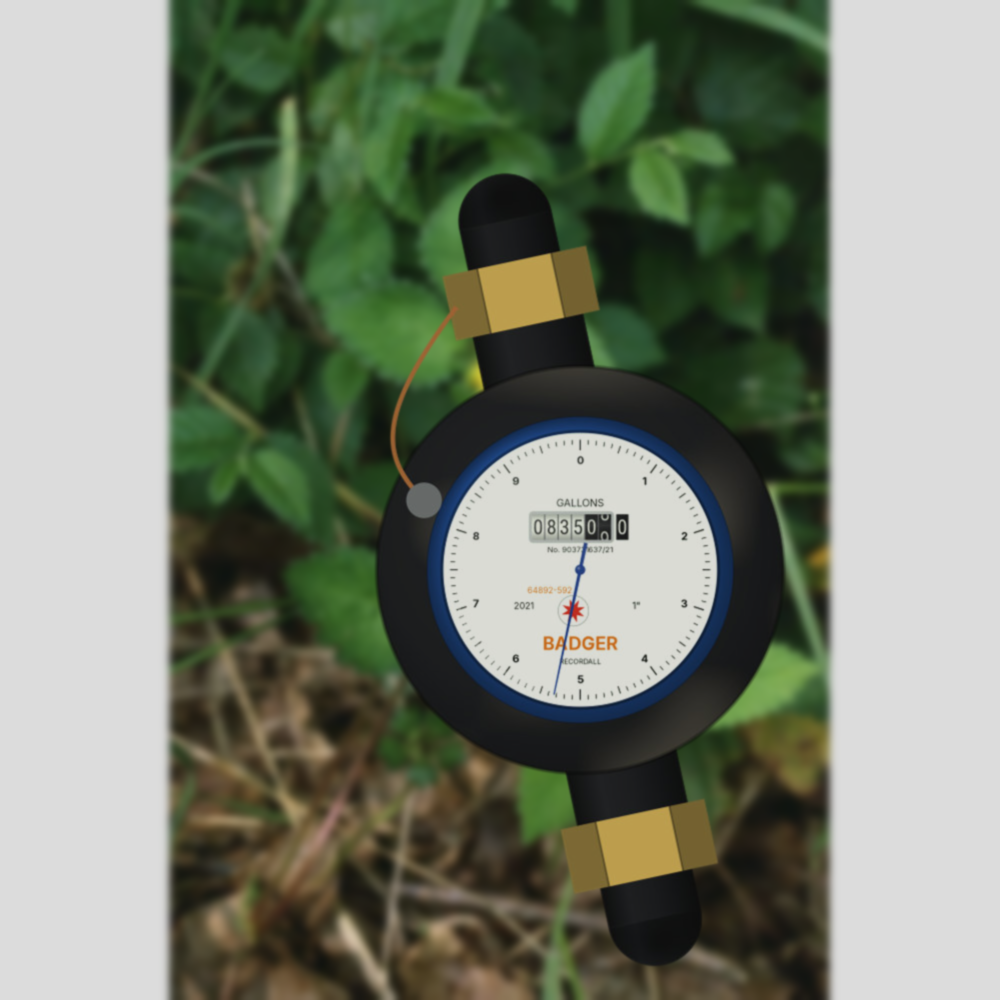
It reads 835085.3 gal
